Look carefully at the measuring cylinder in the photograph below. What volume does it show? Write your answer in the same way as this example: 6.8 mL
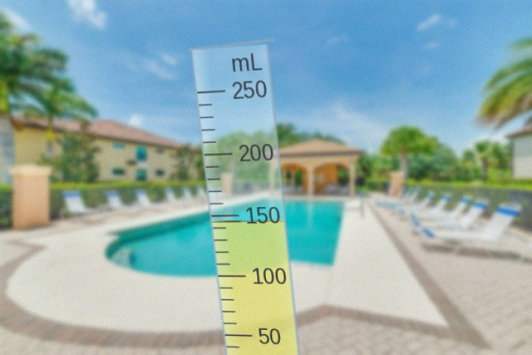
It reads 145 mL
